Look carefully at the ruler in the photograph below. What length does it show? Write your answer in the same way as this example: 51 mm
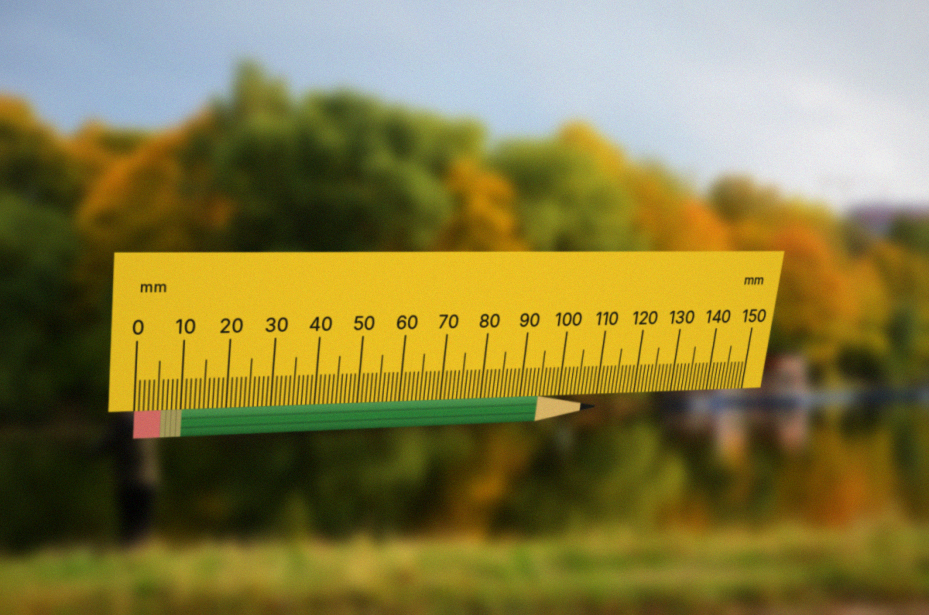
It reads 110 mm
